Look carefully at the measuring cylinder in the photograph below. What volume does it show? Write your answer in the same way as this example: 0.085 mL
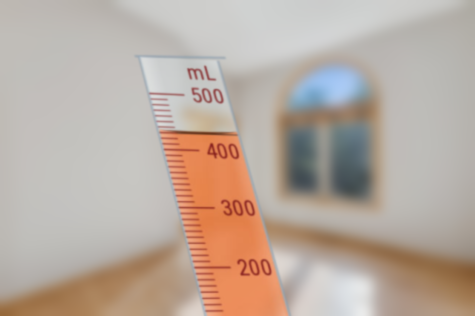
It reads 430 mL
